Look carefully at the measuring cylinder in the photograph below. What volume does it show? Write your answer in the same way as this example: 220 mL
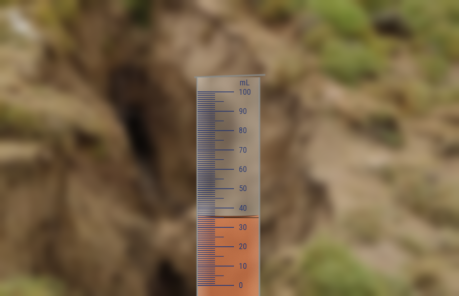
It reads 35 mL
